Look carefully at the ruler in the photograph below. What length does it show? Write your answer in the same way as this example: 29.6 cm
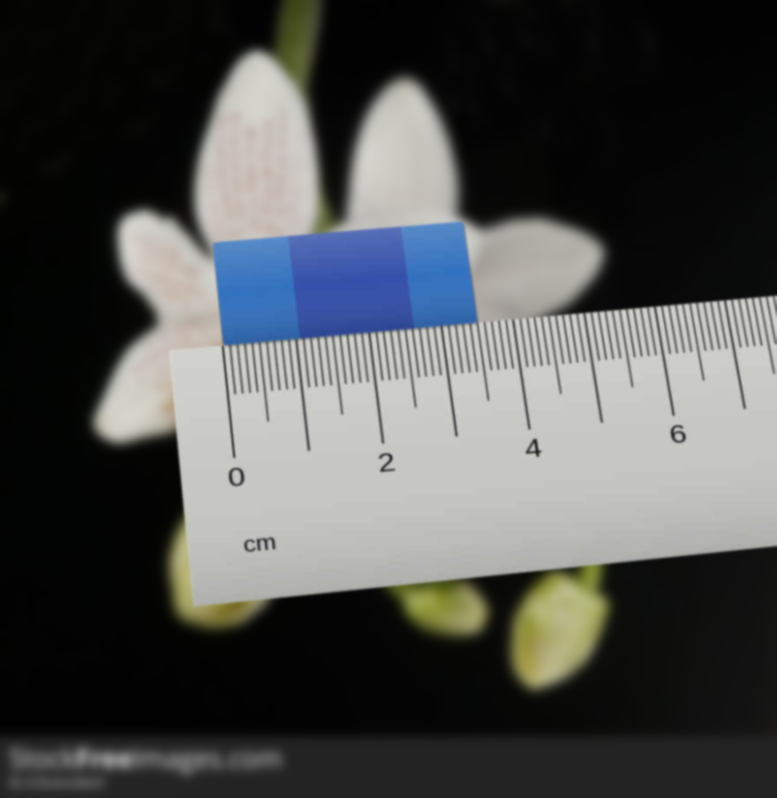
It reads 3.5 cm
